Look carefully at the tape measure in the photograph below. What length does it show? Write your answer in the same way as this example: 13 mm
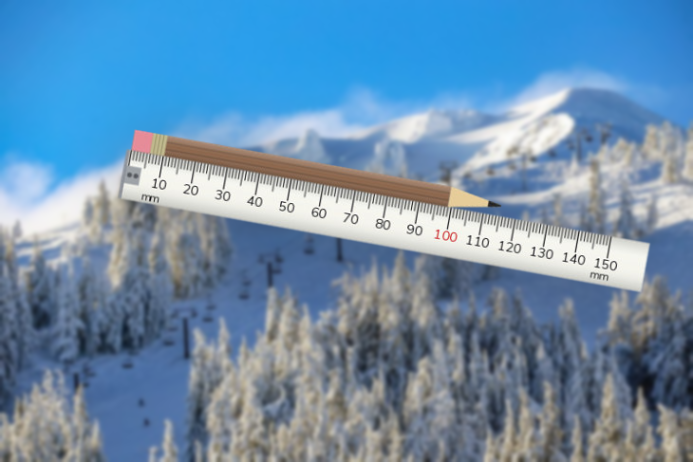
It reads 115 mm
